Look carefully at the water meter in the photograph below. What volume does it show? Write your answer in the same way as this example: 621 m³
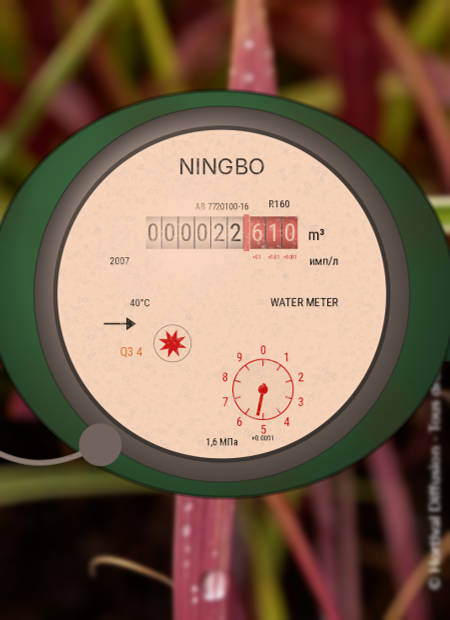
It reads 22.6105 m³
